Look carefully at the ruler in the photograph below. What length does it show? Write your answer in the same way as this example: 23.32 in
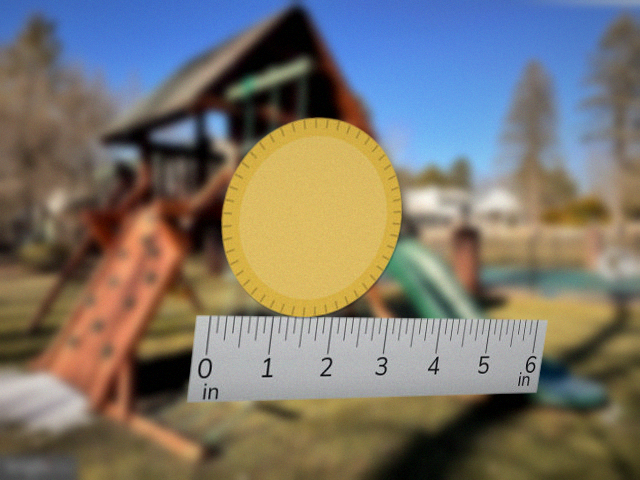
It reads 3 in
